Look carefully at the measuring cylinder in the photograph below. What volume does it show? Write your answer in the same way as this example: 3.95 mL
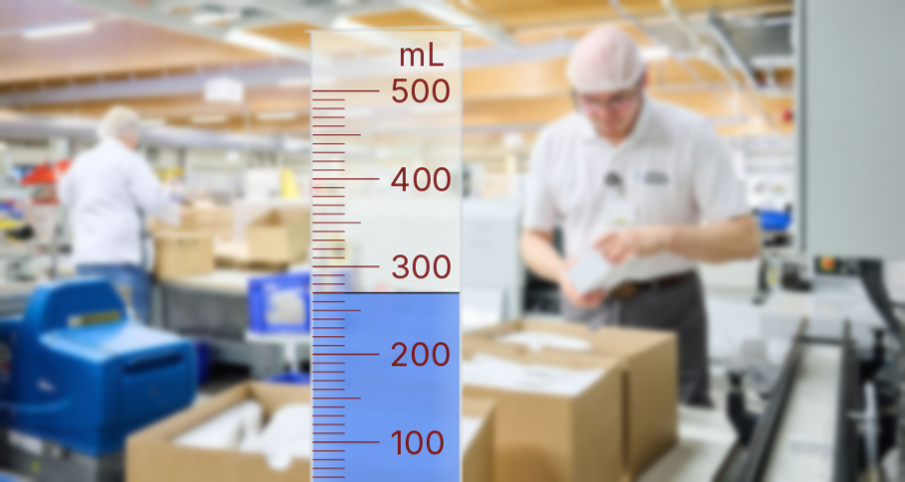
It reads 270 mL
